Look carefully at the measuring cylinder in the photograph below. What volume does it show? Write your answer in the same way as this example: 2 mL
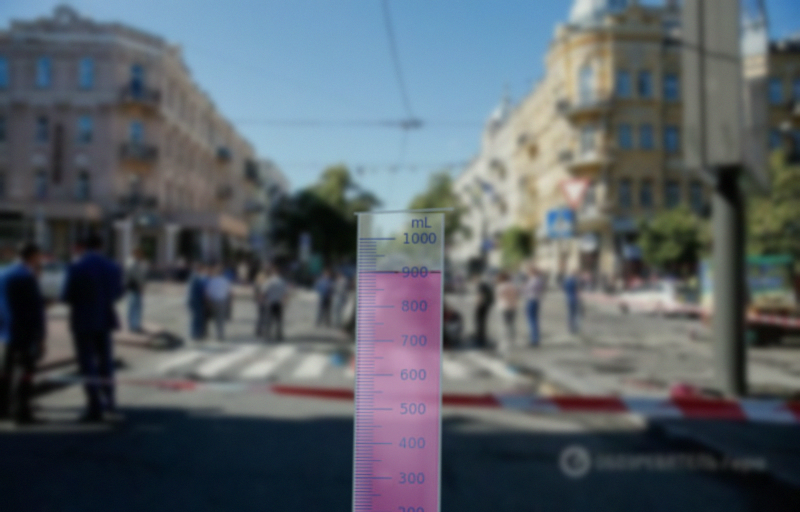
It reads 900 mL
